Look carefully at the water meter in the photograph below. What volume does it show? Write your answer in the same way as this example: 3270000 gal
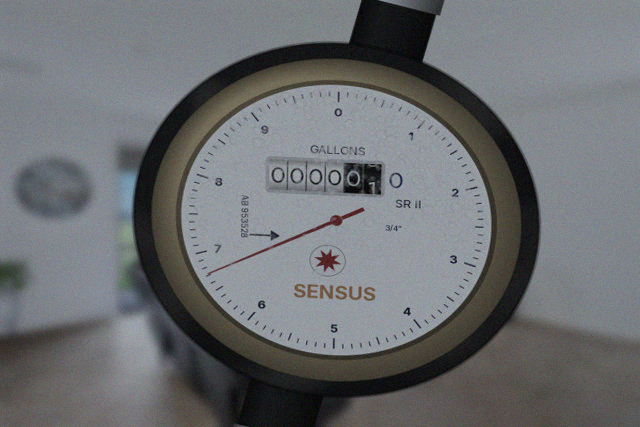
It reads 6.7 gal
